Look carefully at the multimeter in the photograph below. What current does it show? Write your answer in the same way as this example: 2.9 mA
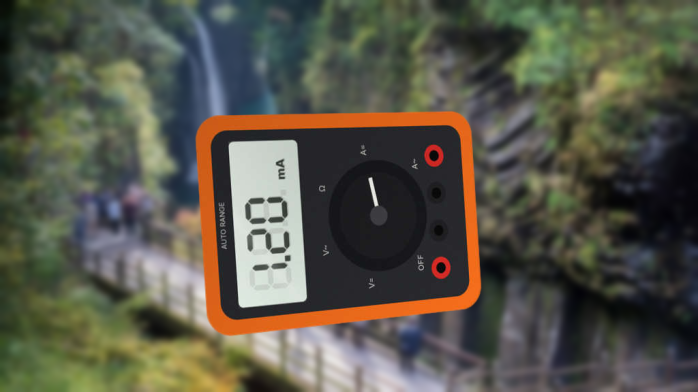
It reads 1.20 mA
